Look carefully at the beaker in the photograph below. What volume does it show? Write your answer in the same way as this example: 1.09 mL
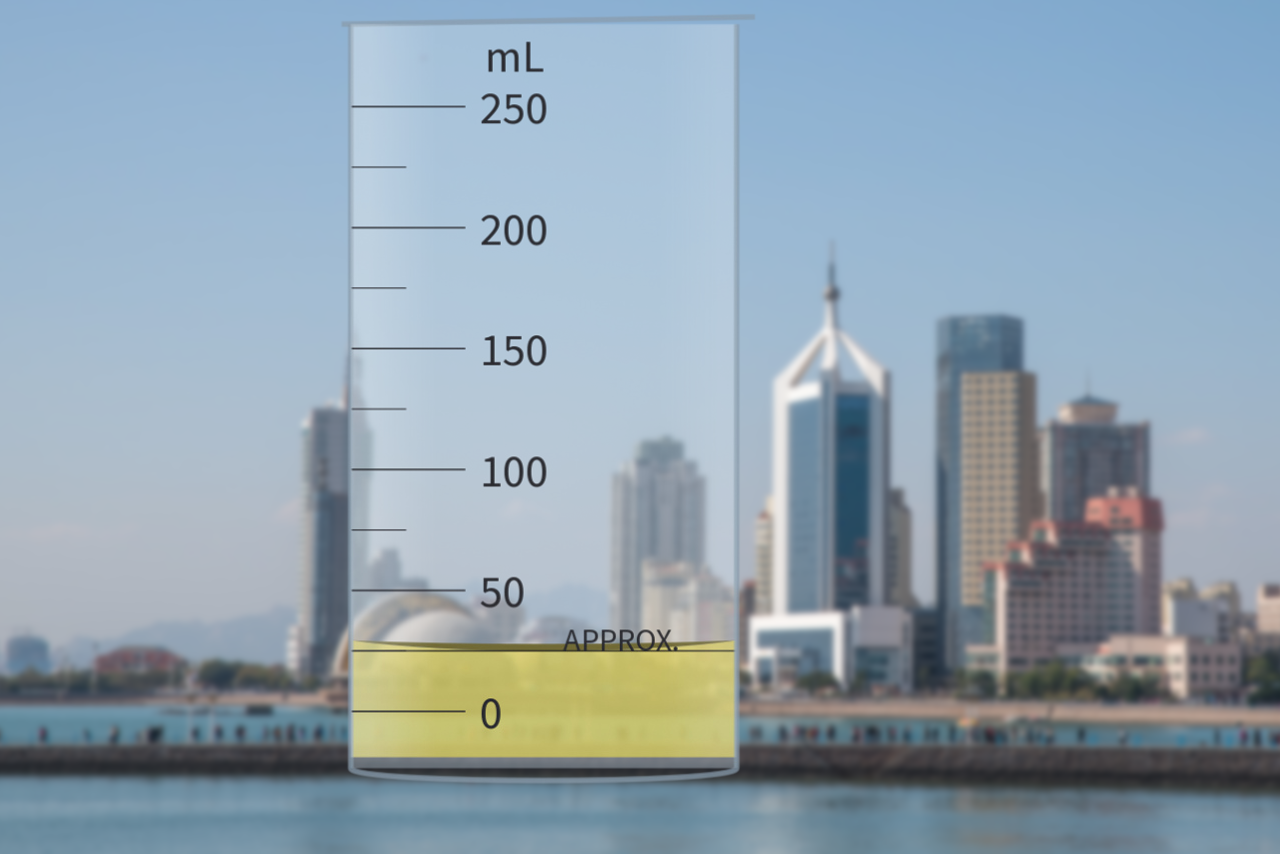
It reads 25 mL
